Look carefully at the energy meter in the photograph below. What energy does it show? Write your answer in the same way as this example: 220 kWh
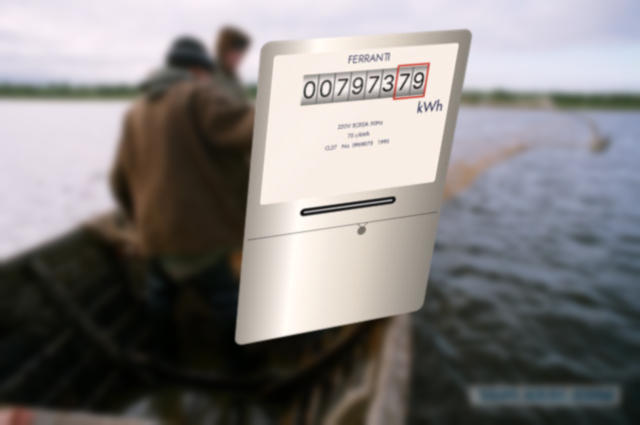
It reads 7973.79 kWh
